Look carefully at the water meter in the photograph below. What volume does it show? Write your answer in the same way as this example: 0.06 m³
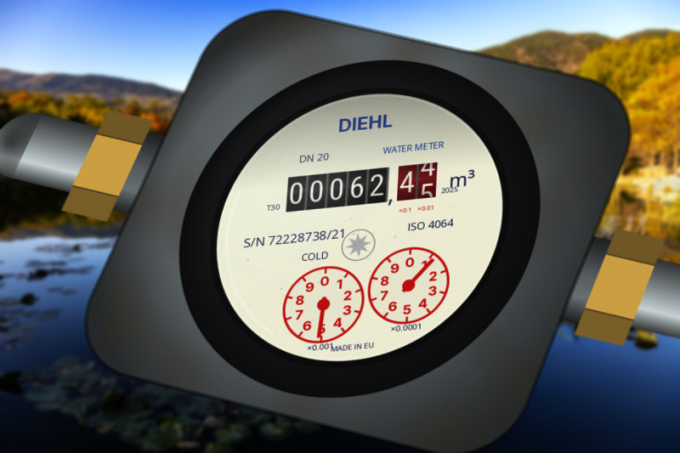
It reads 62.4451 m³
